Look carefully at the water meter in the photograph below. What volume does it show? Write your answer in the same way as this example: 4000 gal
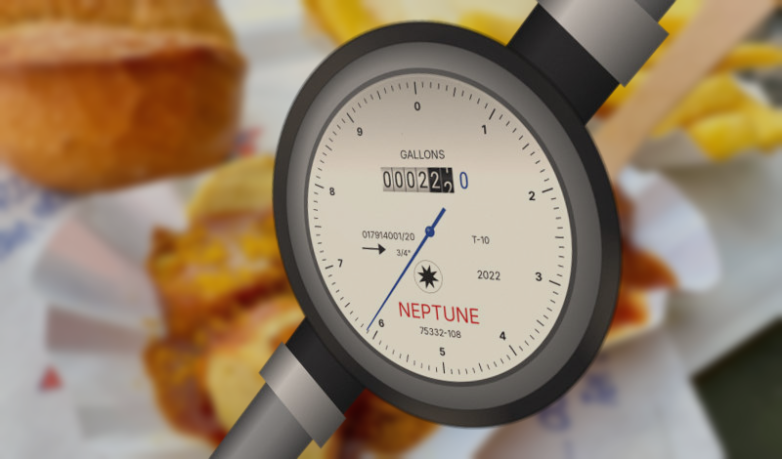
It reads 2216.1 gal
